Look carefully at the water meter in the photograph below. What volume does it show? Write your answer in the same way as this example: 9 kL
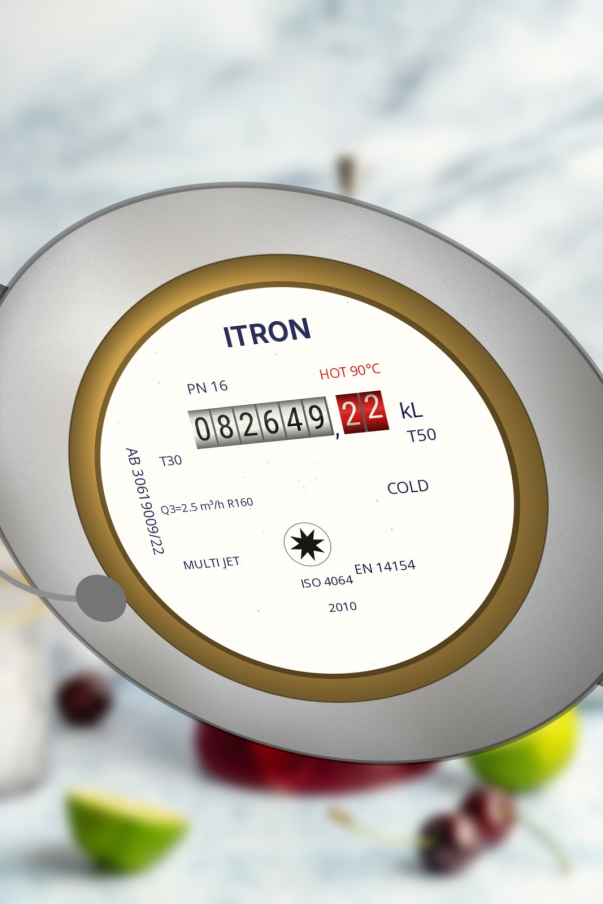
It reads 82649.22 kL
